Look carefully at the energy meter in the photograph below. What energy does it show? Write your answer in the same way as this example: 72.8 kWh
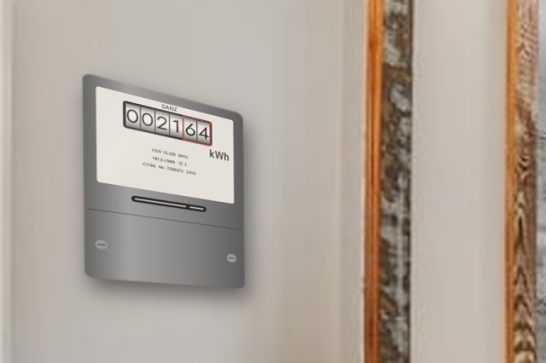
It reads 21.64 kWh
